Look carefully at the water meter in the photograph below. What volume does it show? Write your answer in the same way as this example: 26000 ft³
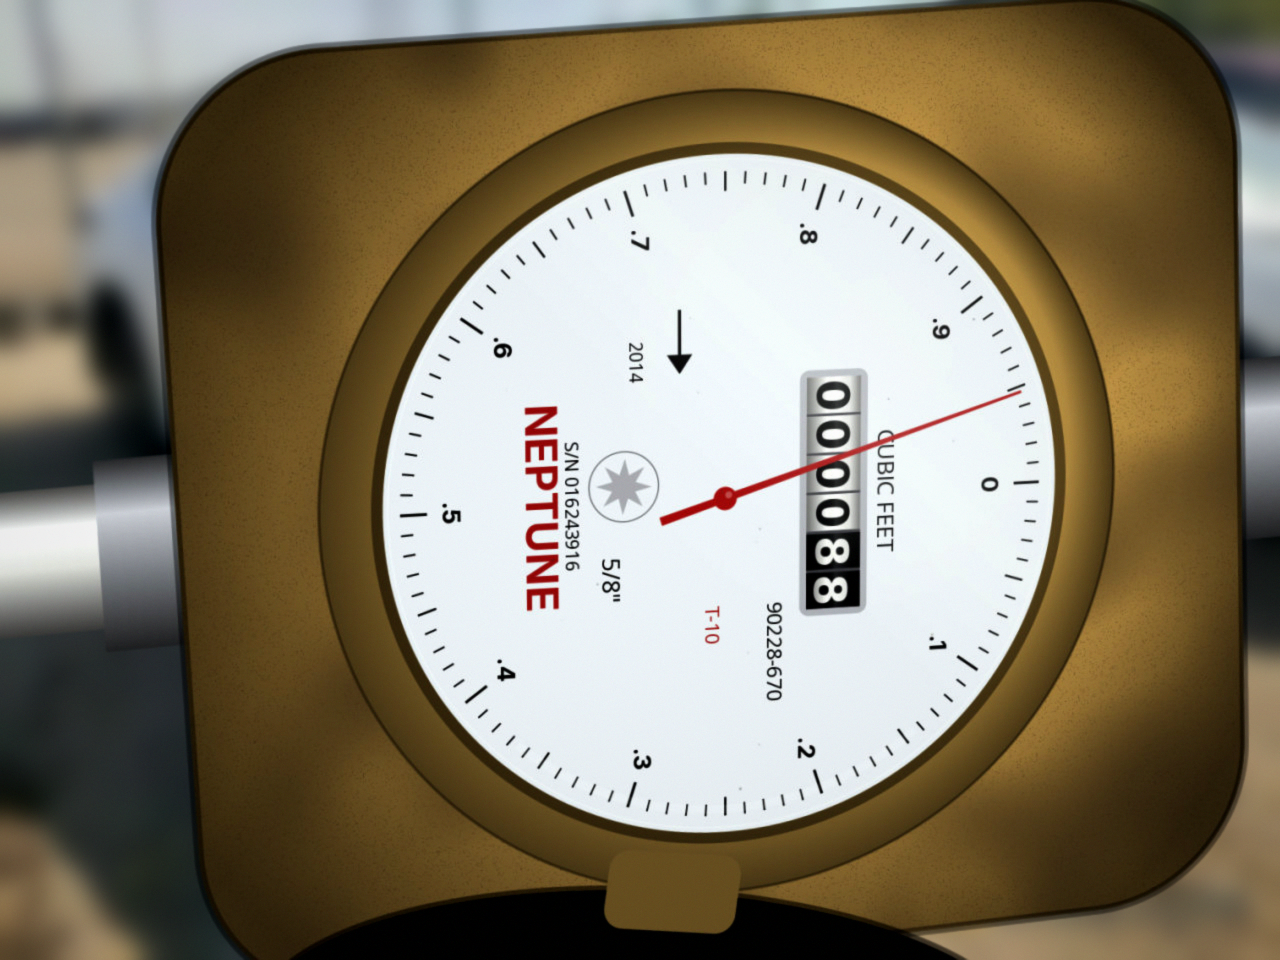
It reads 87.95 ft³
